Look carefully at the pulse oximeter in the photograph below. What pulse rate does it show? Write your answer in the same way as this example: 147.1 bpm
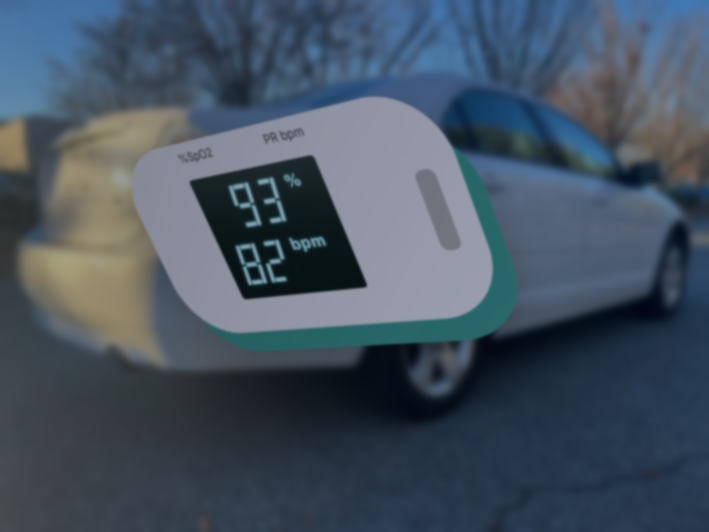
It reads 82 bpm
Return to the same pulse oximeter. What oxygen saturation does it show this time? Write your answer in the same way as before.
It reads 93 %
